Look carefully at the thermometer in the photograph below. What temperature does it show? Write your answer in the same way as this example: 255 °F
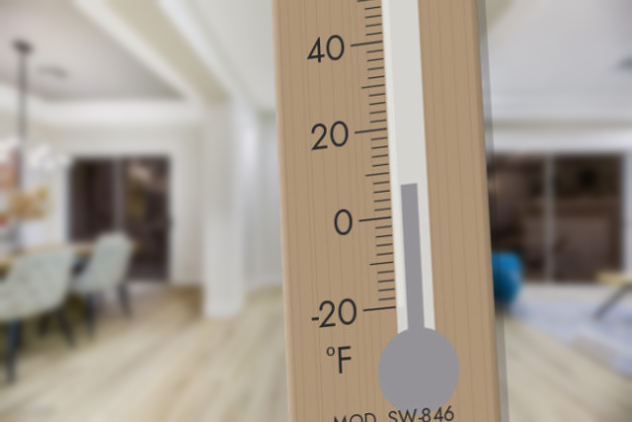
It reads 7 °F
